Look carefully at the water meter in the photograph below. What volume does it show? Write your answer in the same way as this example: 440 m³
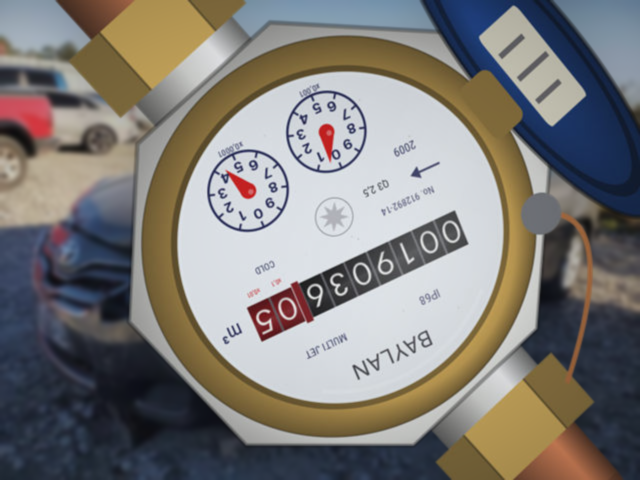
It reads 19036.0504 m³
